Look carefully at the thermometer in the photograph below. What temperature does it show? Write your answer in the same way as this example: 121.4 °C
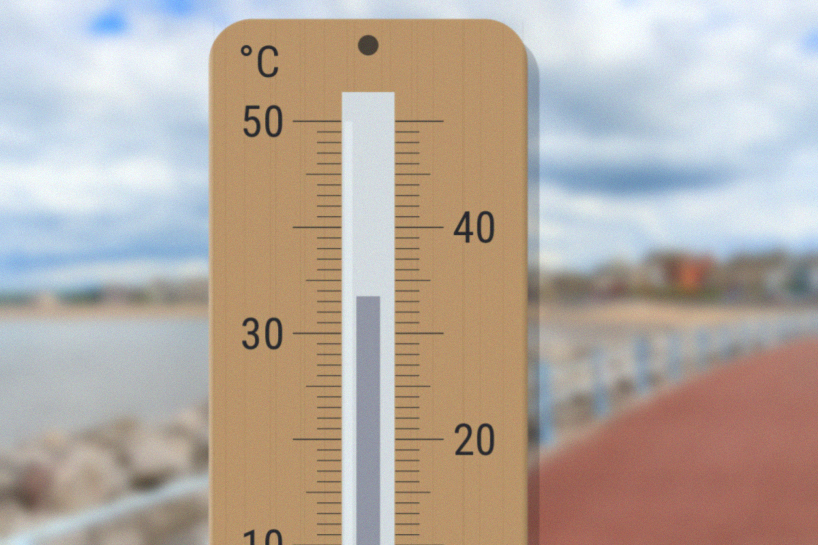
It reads 33.5 °C
